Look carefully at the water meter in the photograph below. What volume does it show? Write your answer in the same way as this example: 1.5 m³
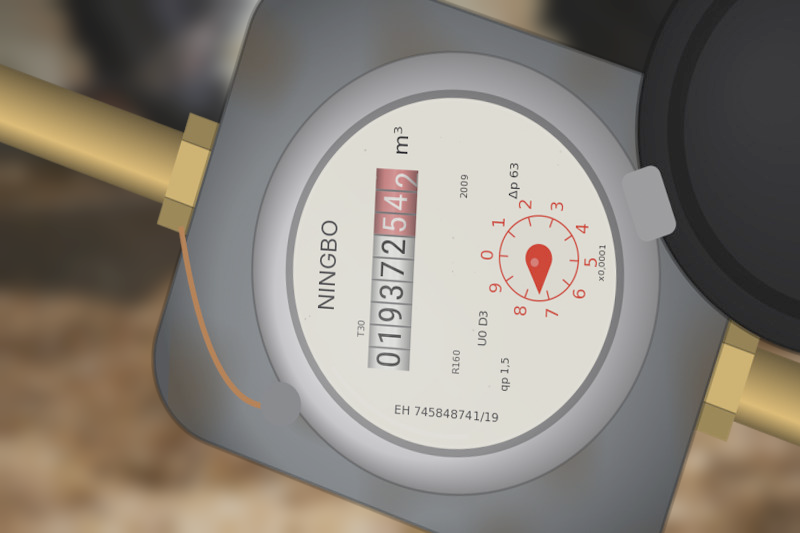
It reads 19372.5417 m³
